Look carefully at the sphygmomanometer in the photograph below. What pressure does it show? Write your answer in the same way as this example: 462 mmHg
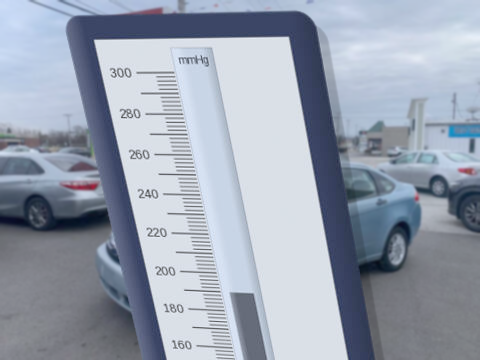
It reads 190 mmHg
